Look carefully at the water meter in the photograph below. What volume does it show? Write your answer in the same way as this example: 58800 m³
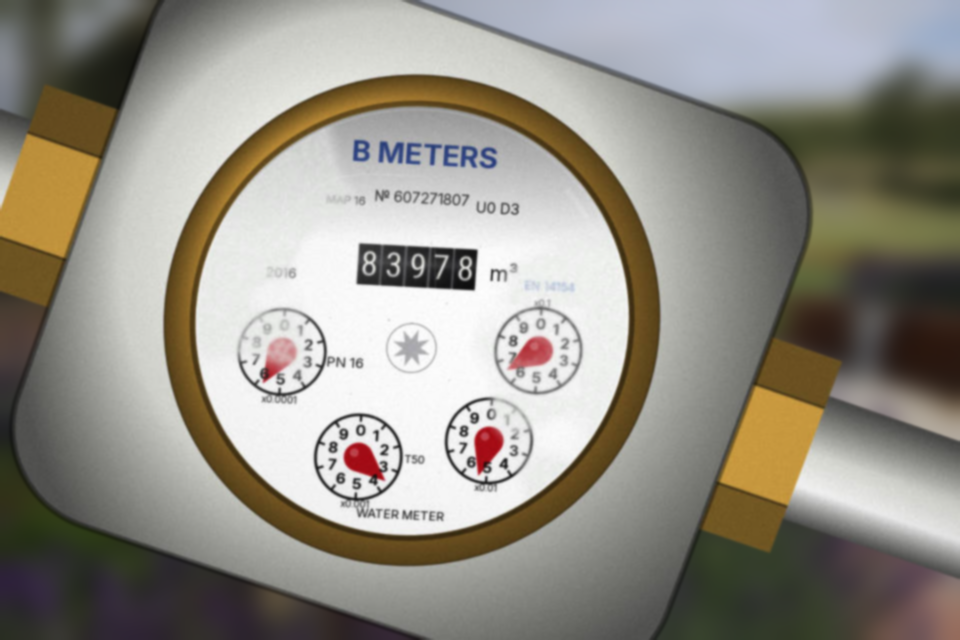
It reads 83978.6535 m³
